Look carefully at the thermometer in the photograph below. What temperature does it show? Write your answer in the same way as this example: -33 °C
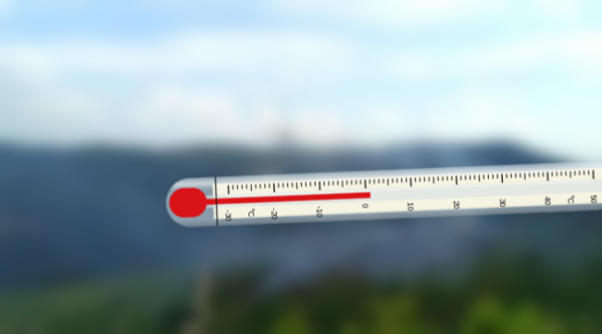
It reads 1 °C
